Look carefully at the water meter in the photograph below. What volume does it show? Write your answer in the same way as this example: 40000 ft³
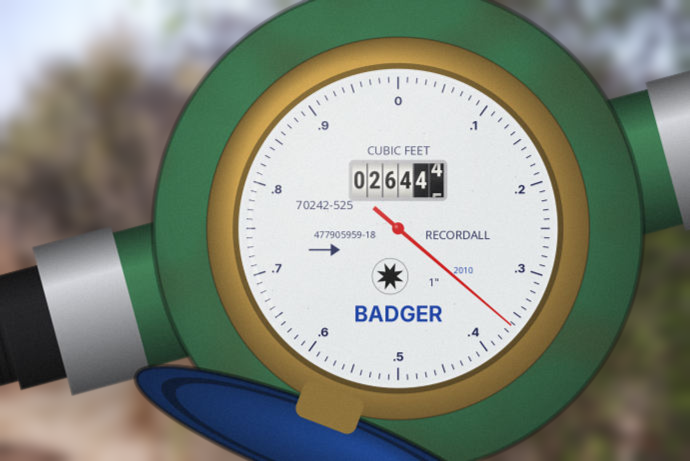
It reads 26444.36 ft³
